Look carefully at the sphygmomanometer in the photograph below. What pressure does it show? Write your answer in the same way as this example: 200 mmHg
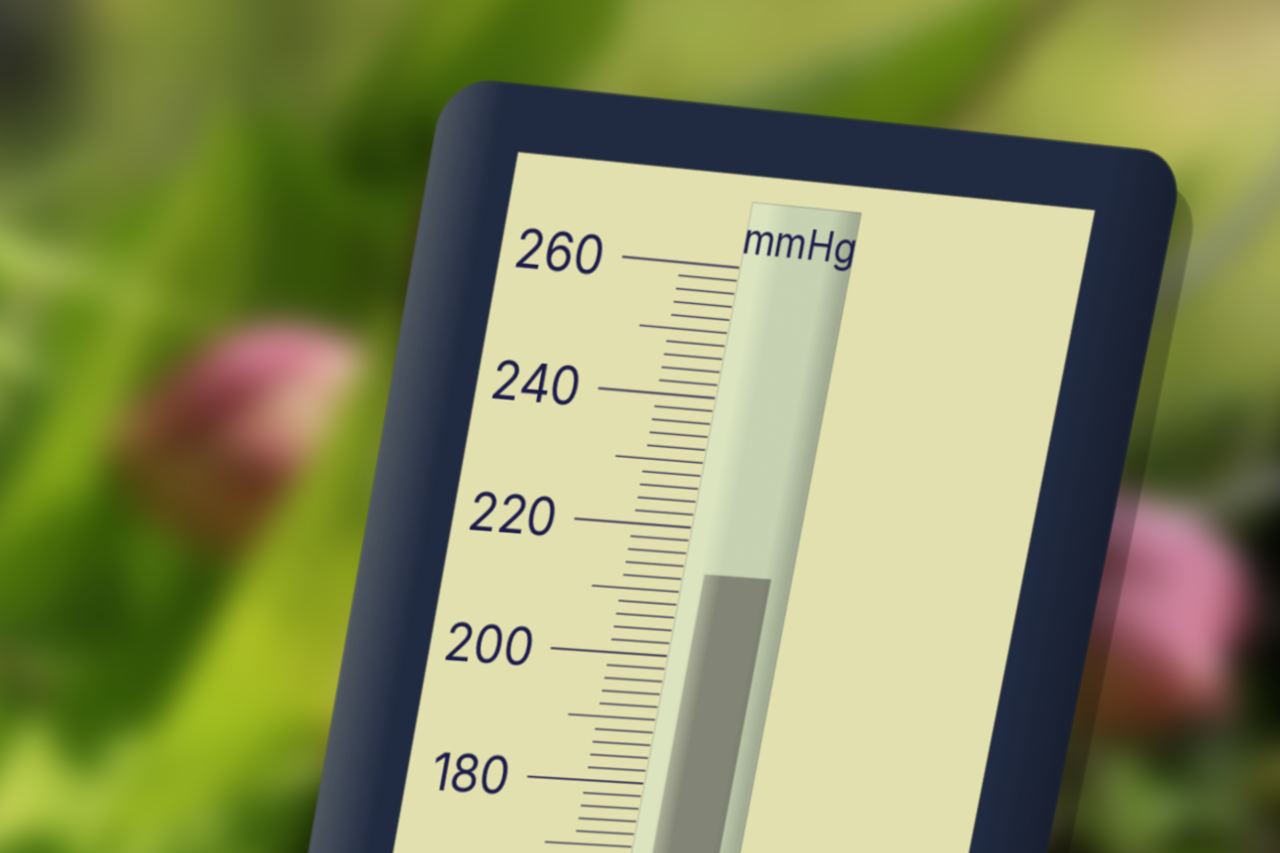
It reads 213 mmHg
